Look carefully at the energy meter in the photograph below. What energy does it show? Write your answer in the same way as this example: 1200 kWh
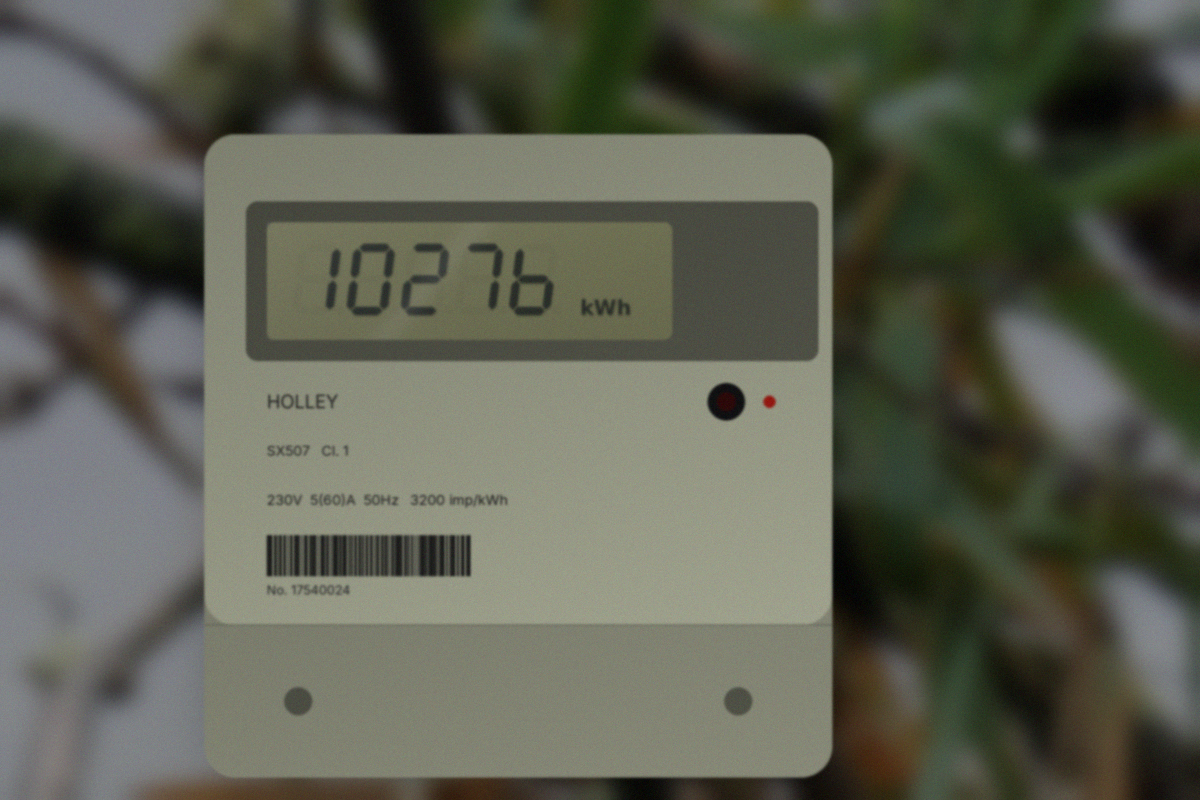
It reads 10276 kWh
